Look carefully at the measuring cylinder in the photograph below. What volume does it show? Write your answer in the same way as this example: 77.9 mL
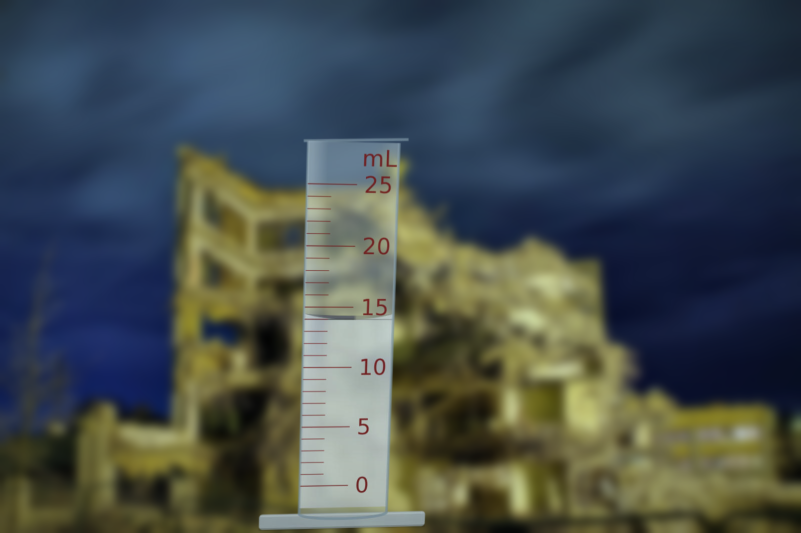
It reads 14 mL
